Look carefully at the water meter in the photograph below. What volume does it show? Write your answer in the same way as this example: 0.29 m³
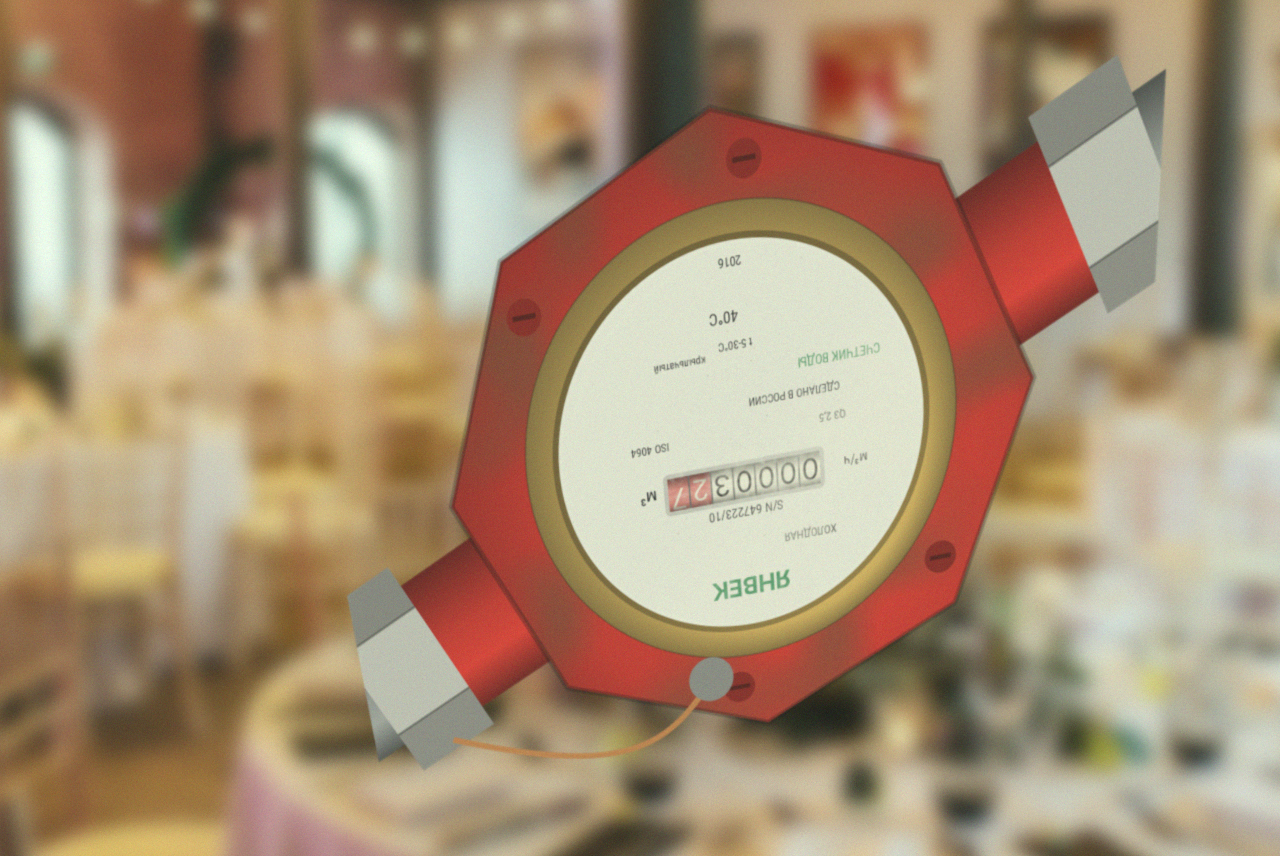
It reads 3.27 m³
